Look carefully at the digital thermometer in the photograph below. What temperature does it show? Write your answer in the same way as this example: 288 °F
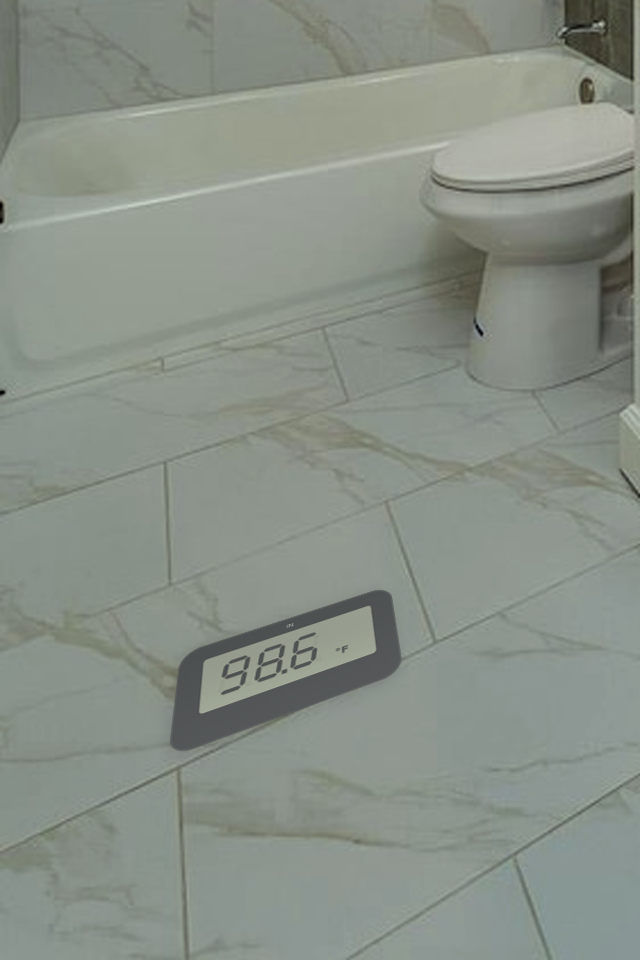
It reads 98.6 °F
